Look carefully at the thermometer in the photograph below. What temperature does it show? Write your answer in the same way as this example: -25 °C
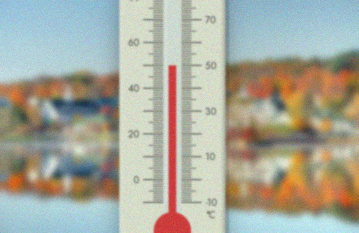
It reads 50 °C
